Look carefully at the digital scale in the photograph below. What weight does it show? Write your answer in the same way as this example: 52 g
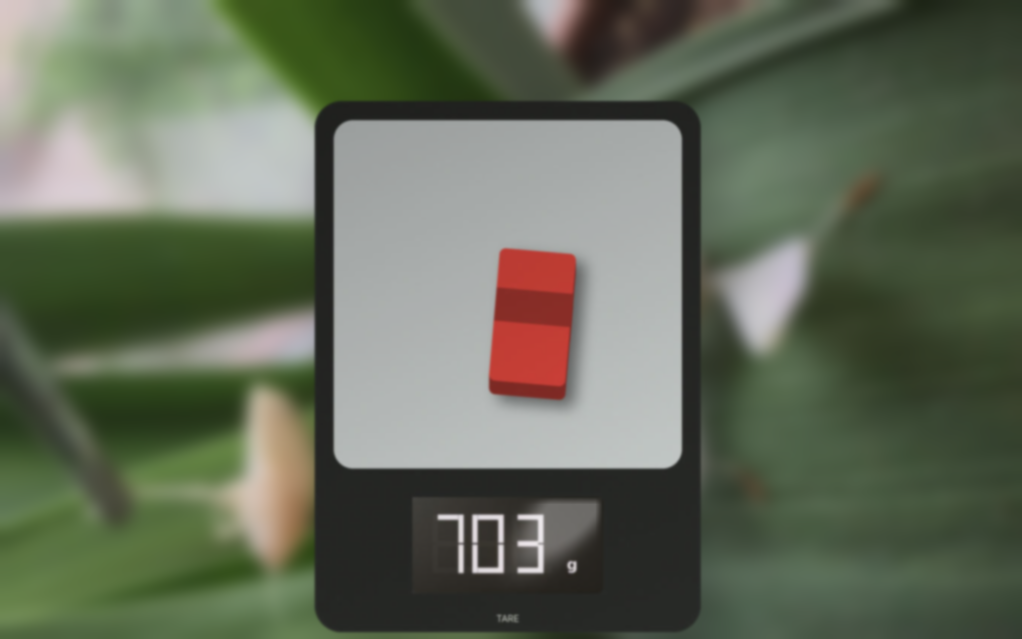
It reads 703 g
